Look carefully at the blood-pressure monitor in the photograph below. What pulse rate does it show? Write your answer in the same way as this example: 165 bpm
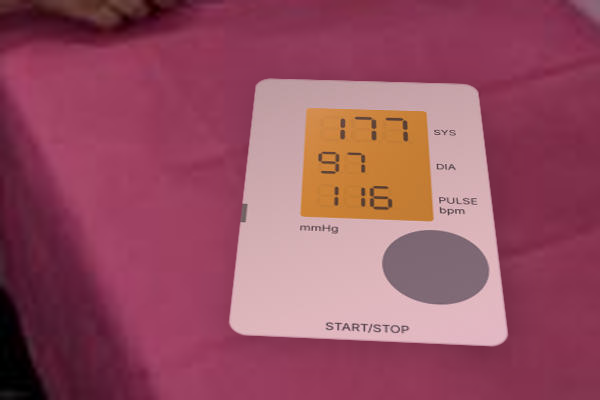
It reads 116 bpm
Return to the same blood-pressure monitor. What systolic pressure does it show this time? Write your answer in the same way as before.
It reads 177 mmHg
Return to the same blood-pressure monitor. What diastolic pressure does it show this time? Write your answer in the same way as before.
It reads 97 mmHg
